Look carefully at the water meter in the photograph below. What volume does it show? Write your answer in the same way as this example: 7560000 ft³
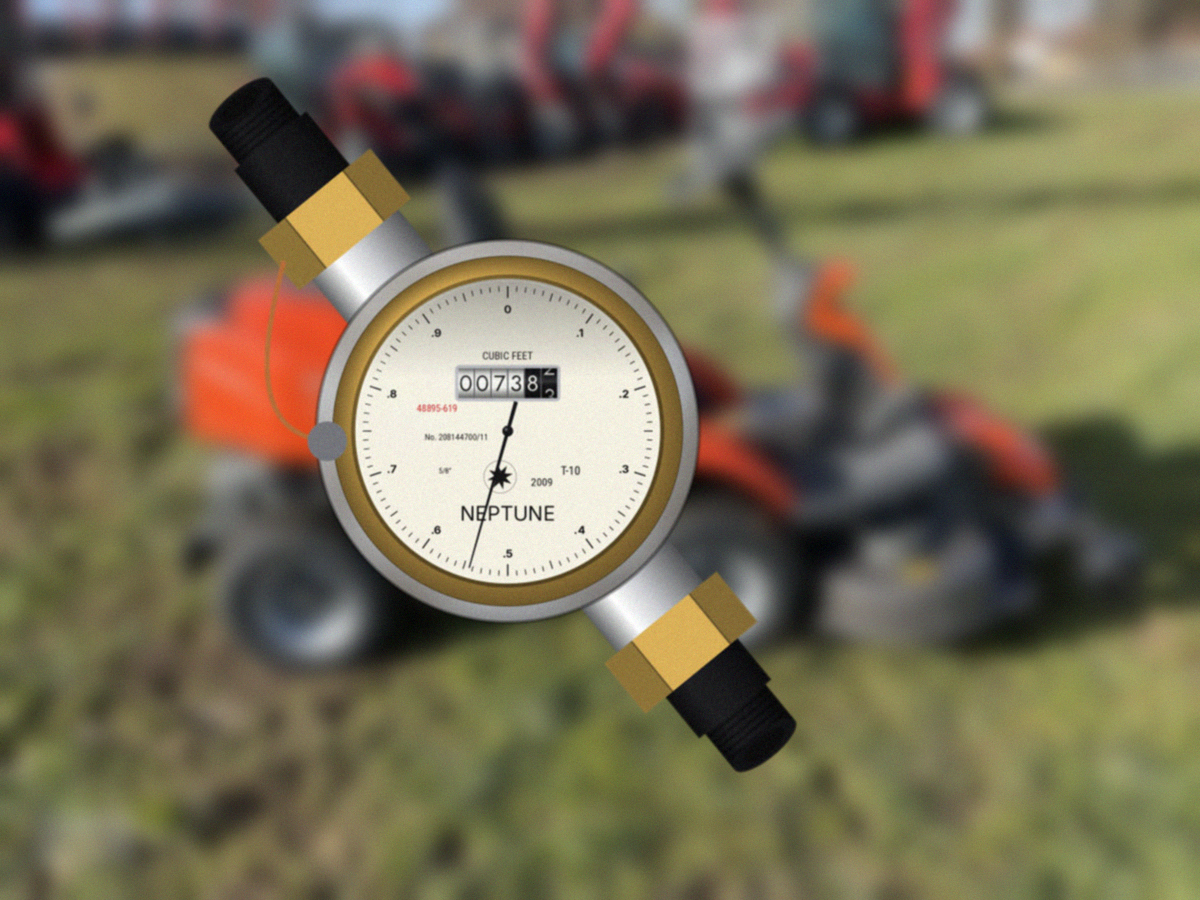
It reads 7382.54 ft³
